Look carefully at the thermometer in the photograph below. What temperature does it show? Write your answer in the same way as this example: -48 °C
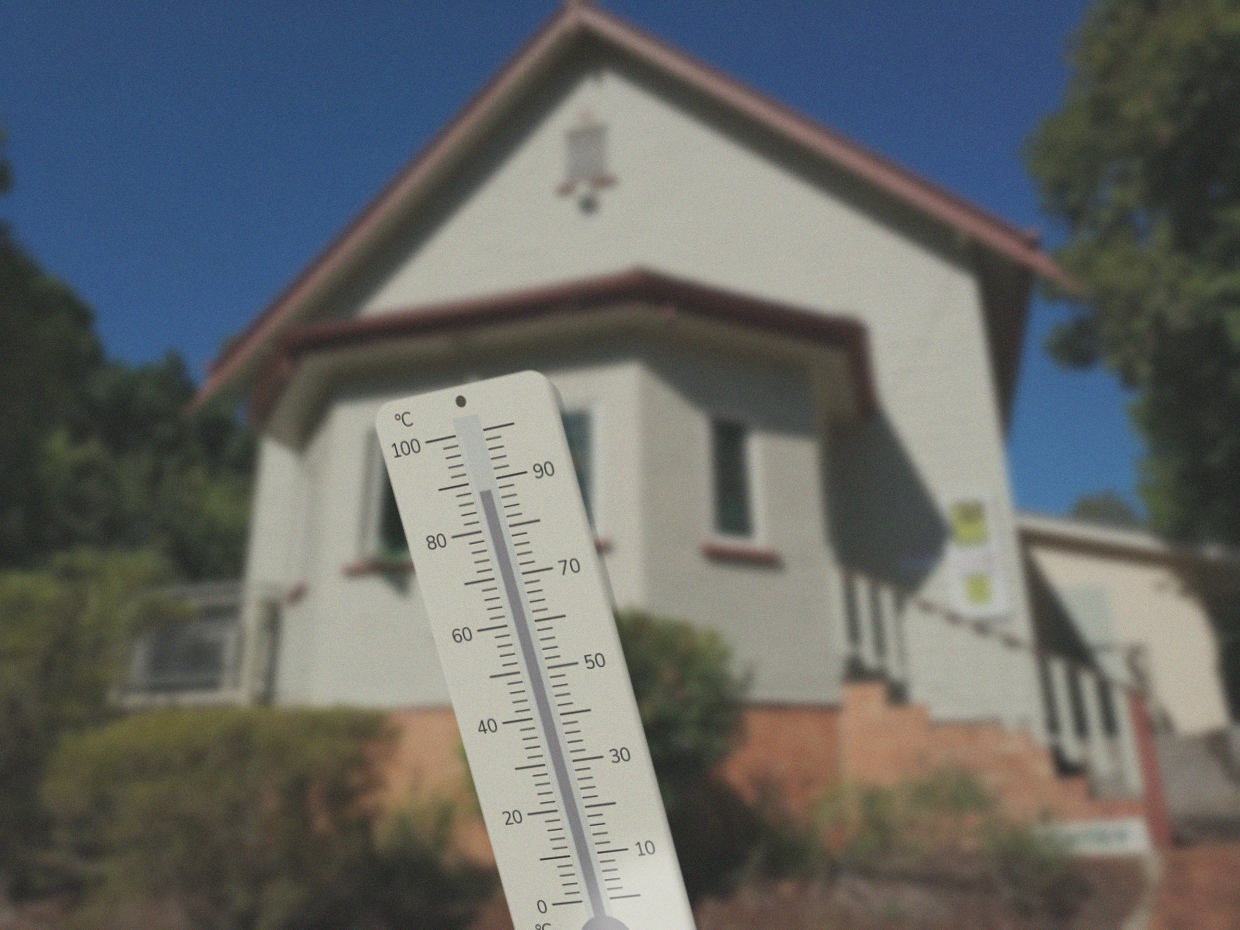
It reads 88 °C
